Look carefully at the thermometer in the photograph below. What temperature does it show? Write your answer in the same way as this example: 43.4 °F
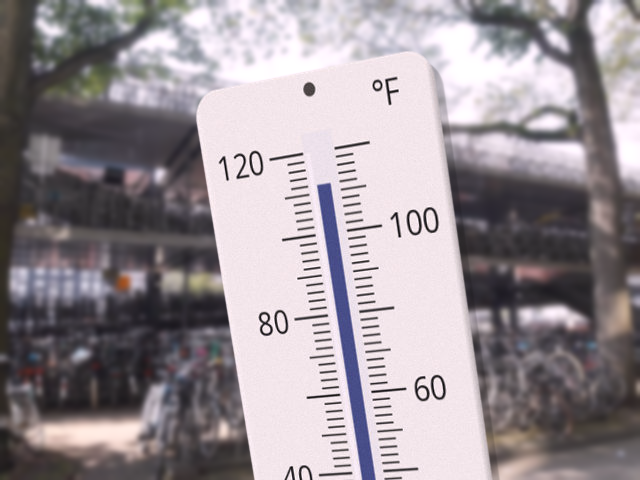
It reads 112 °F
